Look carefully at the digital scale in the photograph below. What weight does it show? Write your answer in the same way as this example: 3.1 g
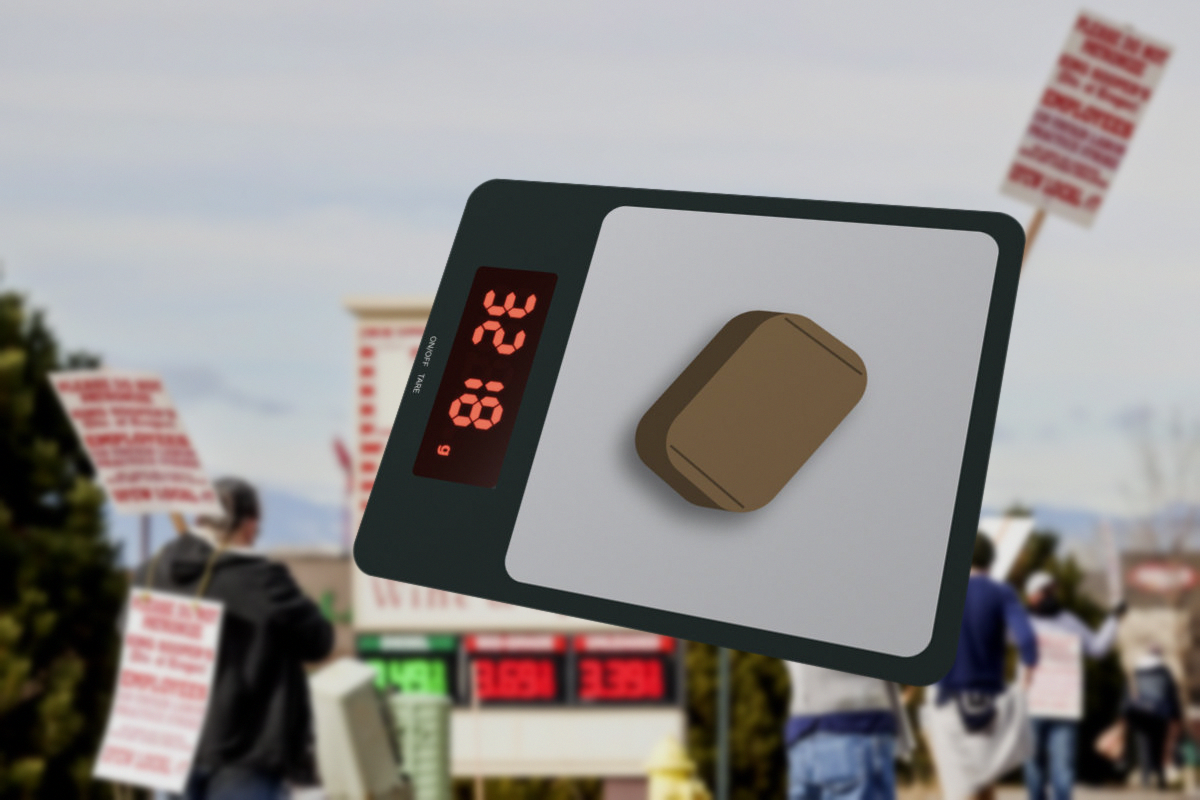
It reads 3218 g
